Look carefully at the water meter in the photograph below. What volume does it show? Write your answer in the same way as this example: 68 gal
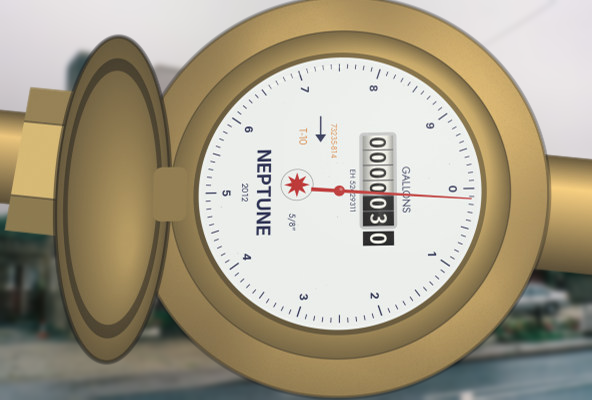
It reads 30.1 gal
